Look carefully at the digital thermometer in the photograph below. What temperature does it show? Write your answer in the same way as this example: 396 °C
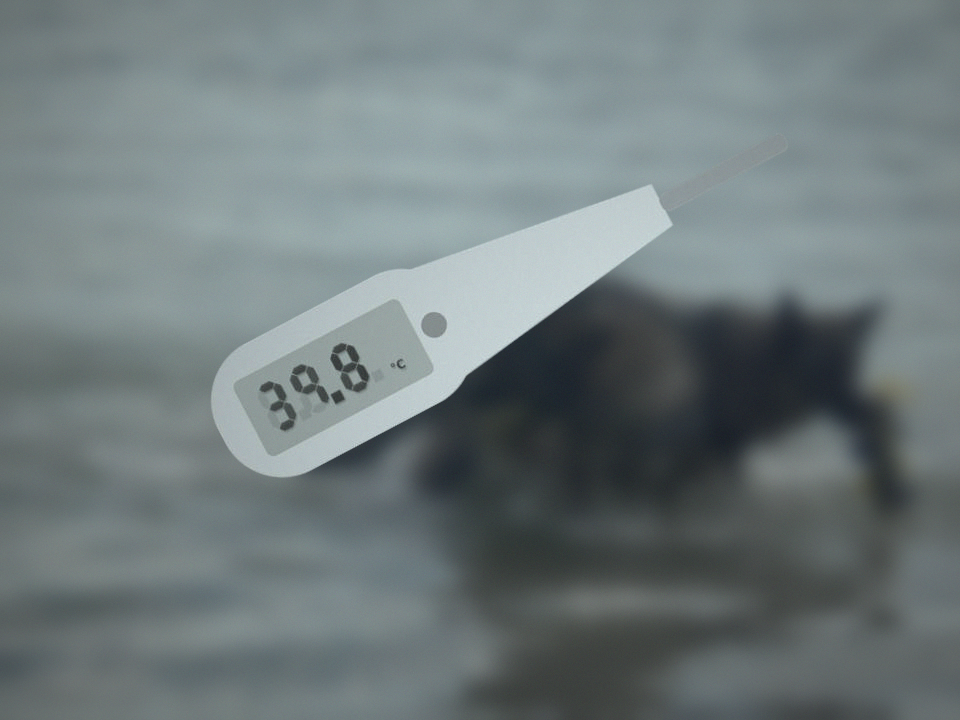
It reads 39.8 °C
